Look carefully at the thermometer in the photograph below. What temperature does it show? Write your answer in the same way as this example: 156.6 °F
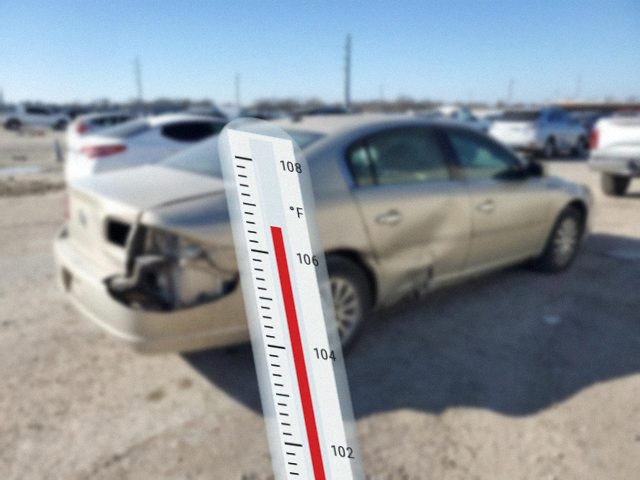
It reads 106.6 °F
